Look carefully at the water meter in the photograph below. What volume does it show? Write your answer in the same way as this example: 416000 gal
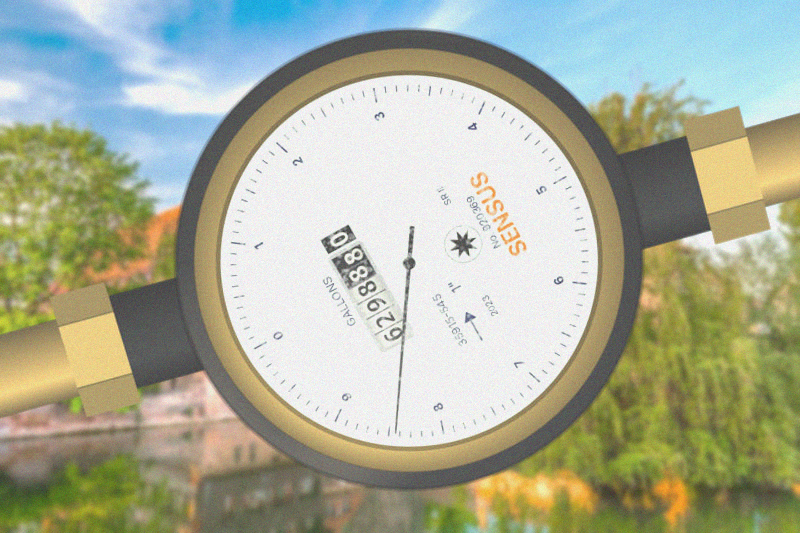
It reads 6298878.4 gal
